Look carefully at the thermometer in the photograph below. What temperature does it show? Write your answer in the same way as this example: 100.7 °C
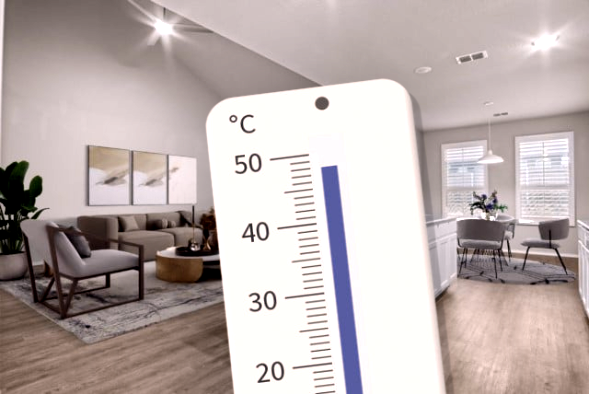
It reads 48 °C
